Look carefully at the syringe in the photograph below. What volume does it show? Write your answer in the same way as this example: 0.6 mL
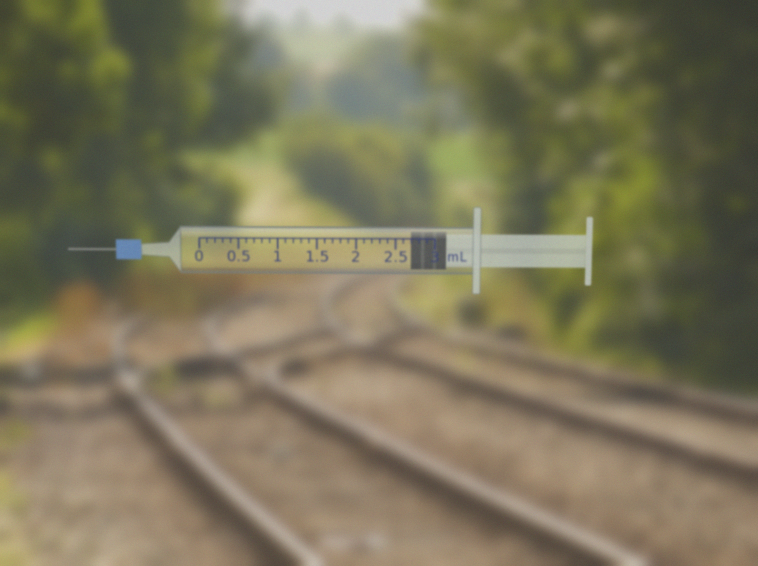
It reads 2.7 mL
